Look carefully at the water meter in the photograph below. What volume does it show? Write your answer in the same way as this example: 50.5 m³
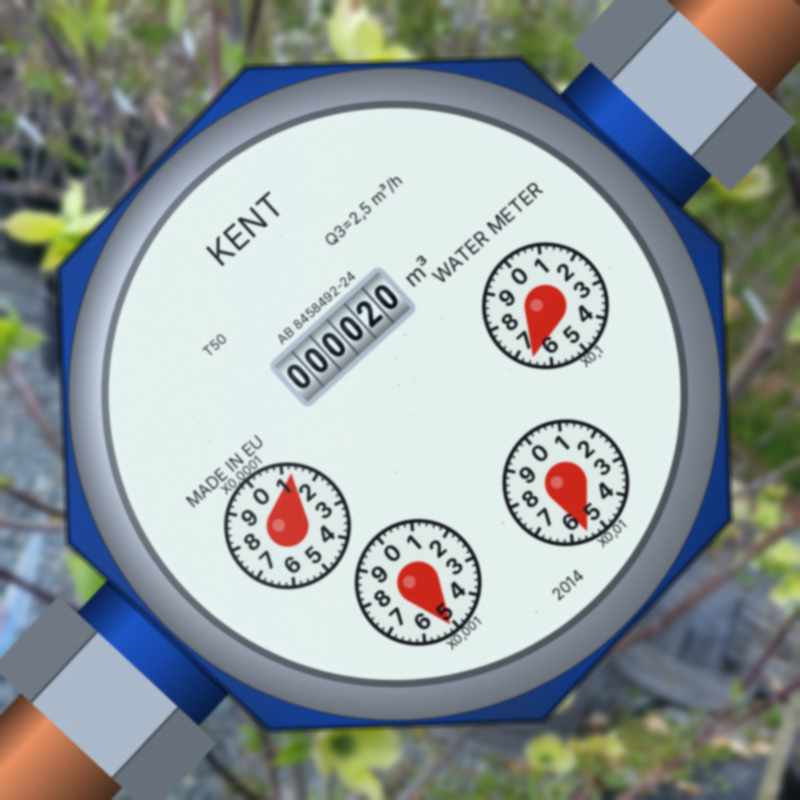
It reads 20.6551 m³
